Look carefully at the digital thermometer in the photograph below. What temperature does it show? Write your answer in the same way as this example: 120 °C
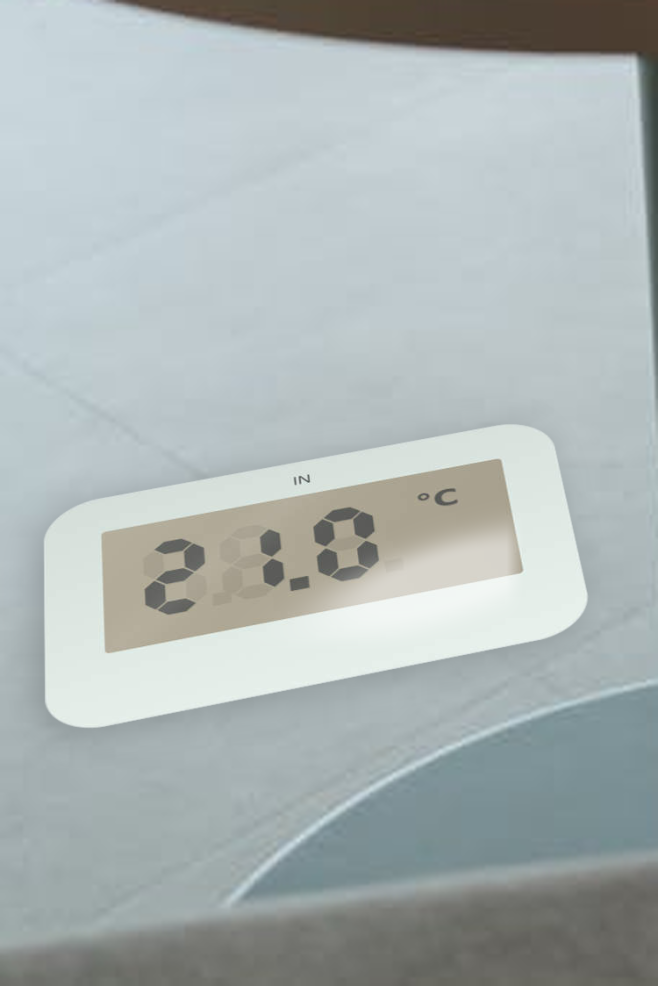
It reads 21.0 °C
